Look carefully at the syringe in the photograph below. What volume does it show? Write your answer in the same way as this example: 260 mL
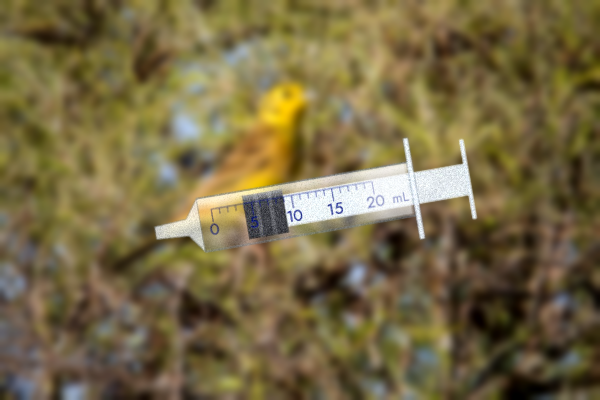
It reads 4 mL
